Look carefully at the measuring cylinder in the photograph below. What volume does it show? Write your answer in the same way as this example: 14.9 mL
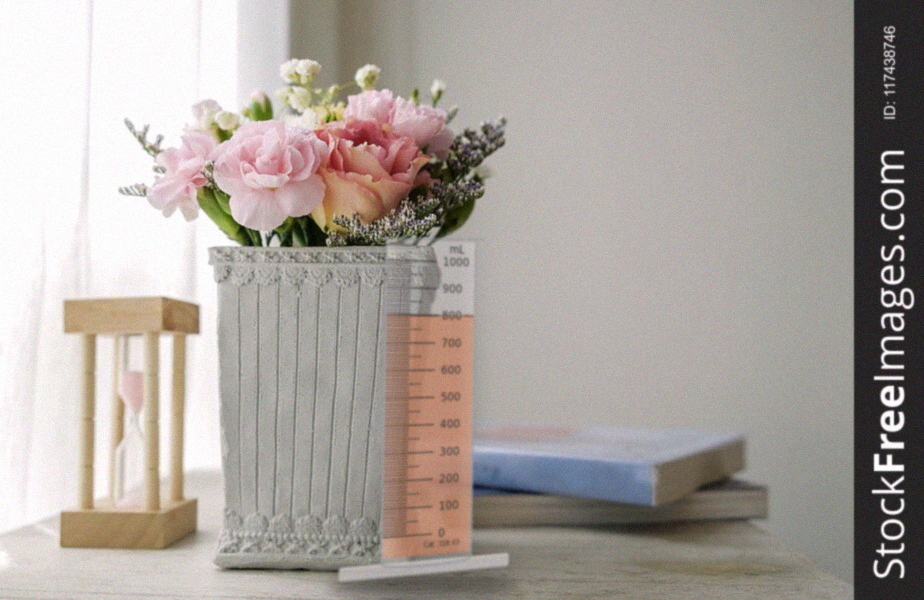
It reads 800 mL
